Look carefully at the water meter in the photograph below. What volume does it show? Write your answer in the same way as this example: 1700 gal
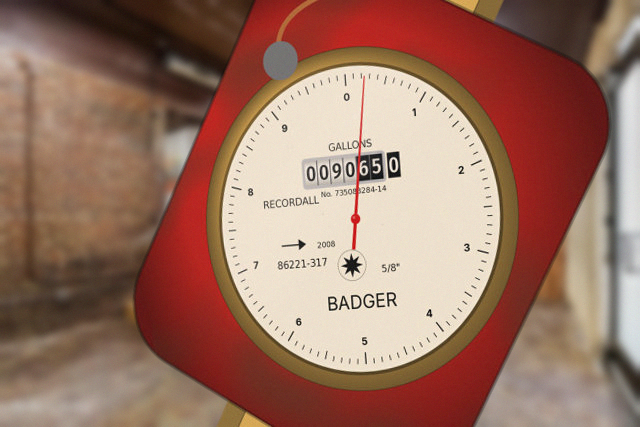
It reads 90650.2 gal
